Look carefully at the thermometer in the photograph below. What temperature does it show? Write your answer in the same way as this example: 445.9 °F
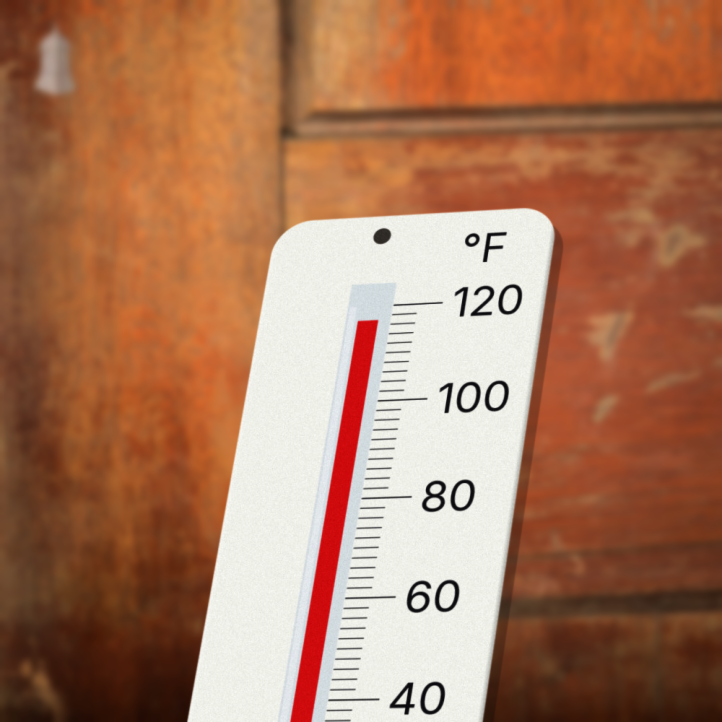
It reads 117 °F
